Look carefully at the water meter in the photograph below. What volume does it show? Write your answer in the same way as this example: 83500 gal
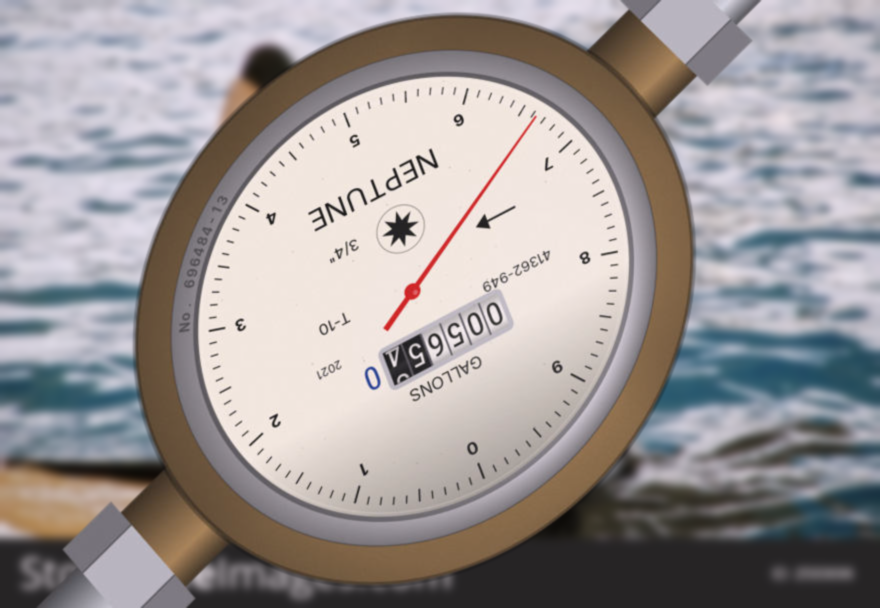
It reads 56536.6 gal
